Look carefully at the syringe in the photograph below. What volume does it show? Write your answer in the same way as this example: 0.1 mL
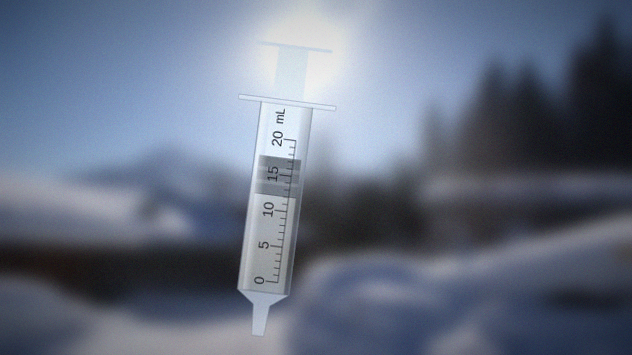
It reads 12 mL
